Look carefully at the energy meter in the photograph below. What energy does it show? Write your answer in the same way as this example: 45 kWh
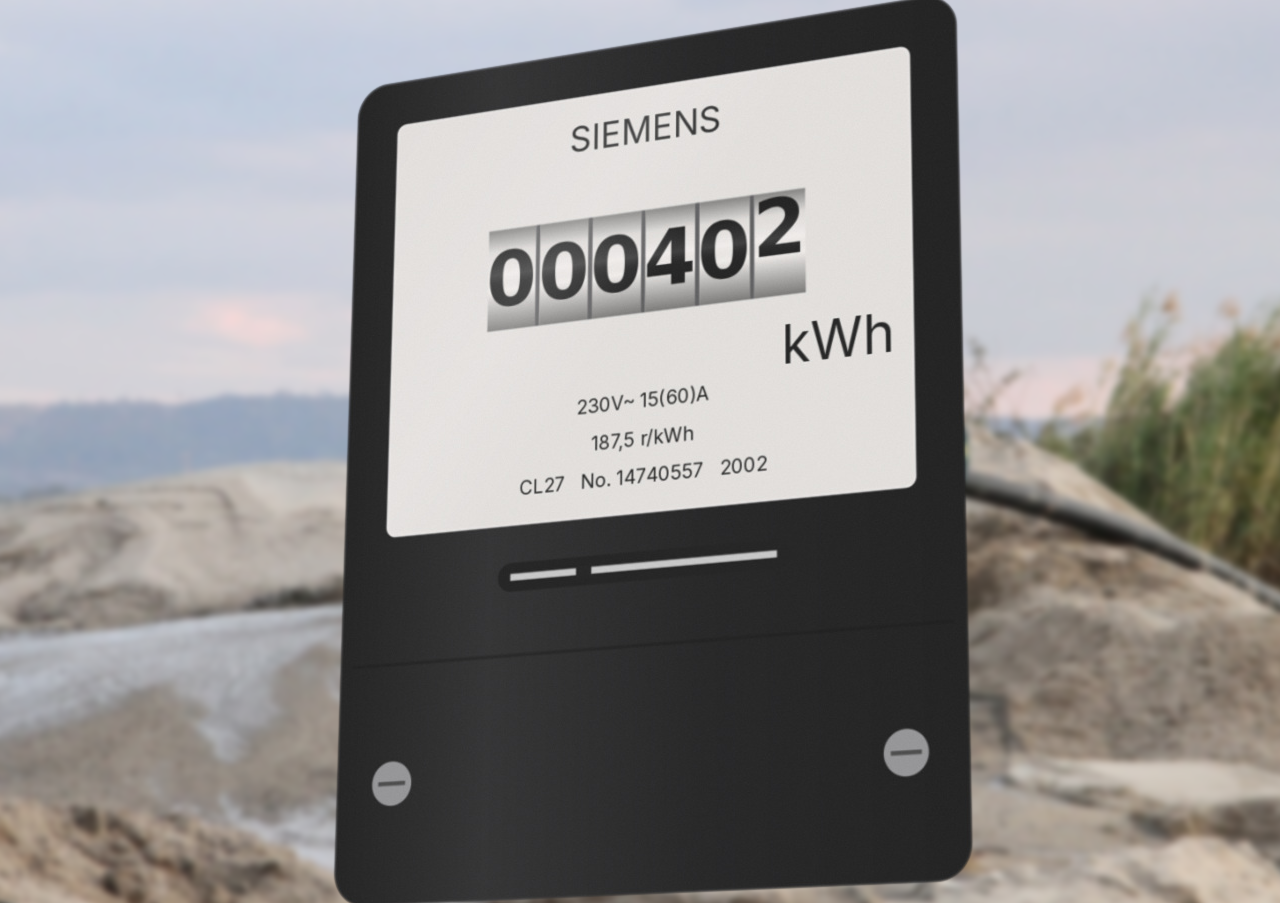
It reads 402 kWh
